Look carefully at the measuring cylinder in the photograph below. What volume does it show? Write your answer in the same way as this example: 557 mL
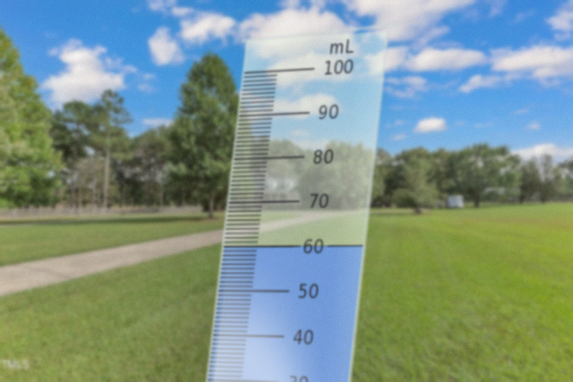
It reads 60 mL
